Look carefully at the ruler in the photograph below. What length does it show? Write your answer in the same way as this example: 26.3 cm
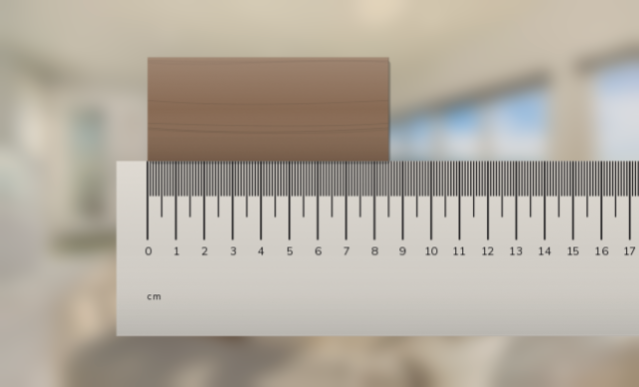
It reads 8.5 cm
